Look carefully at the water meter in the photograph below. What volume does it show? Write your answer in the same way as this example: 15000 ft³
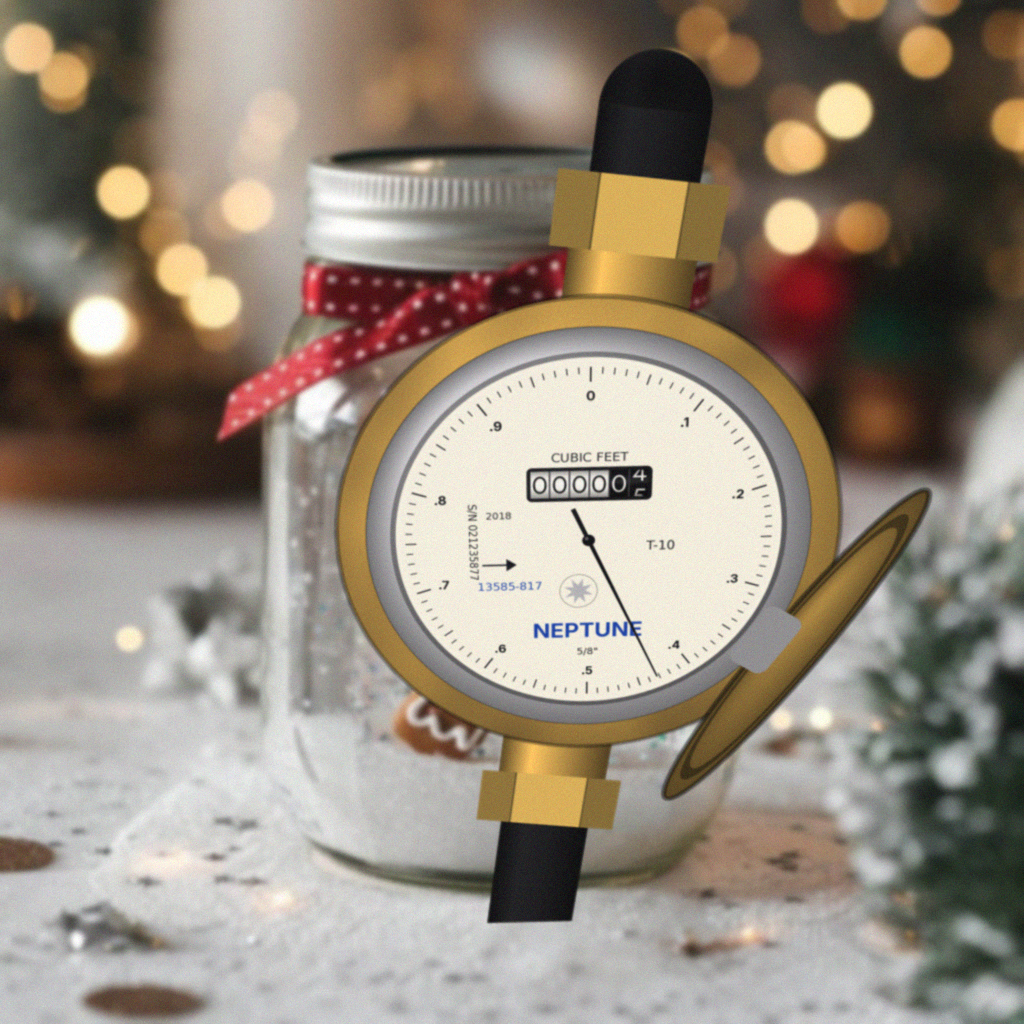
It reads 4.43 ft³
